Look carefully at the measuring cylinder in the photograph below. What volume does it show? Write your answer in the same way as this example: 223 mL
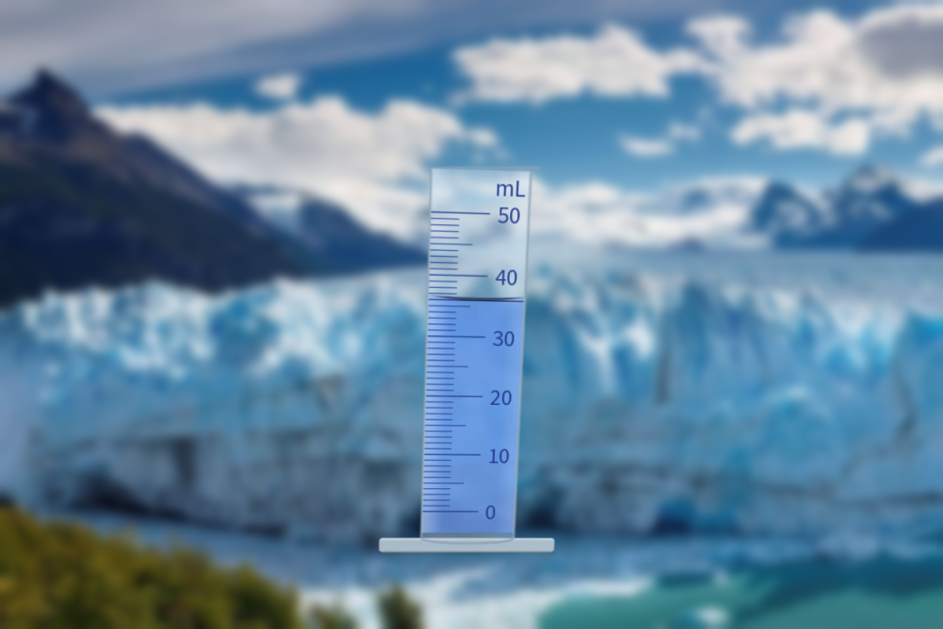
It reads 36 mL
